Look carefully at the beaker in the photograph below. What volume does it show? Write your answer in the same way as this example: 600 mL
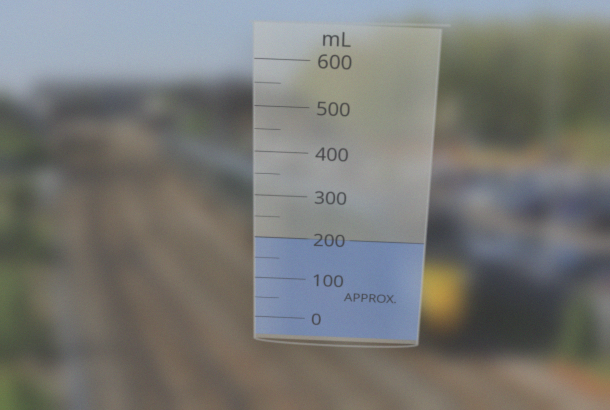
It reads 200 mL
